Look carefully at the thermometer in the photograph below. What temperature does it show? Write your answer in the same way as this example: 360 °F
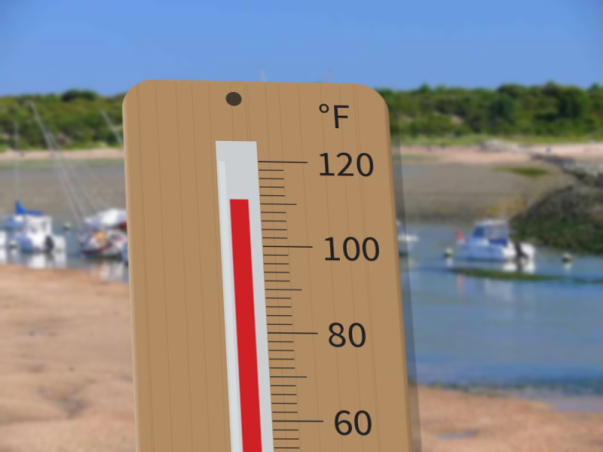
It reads 111 °F
